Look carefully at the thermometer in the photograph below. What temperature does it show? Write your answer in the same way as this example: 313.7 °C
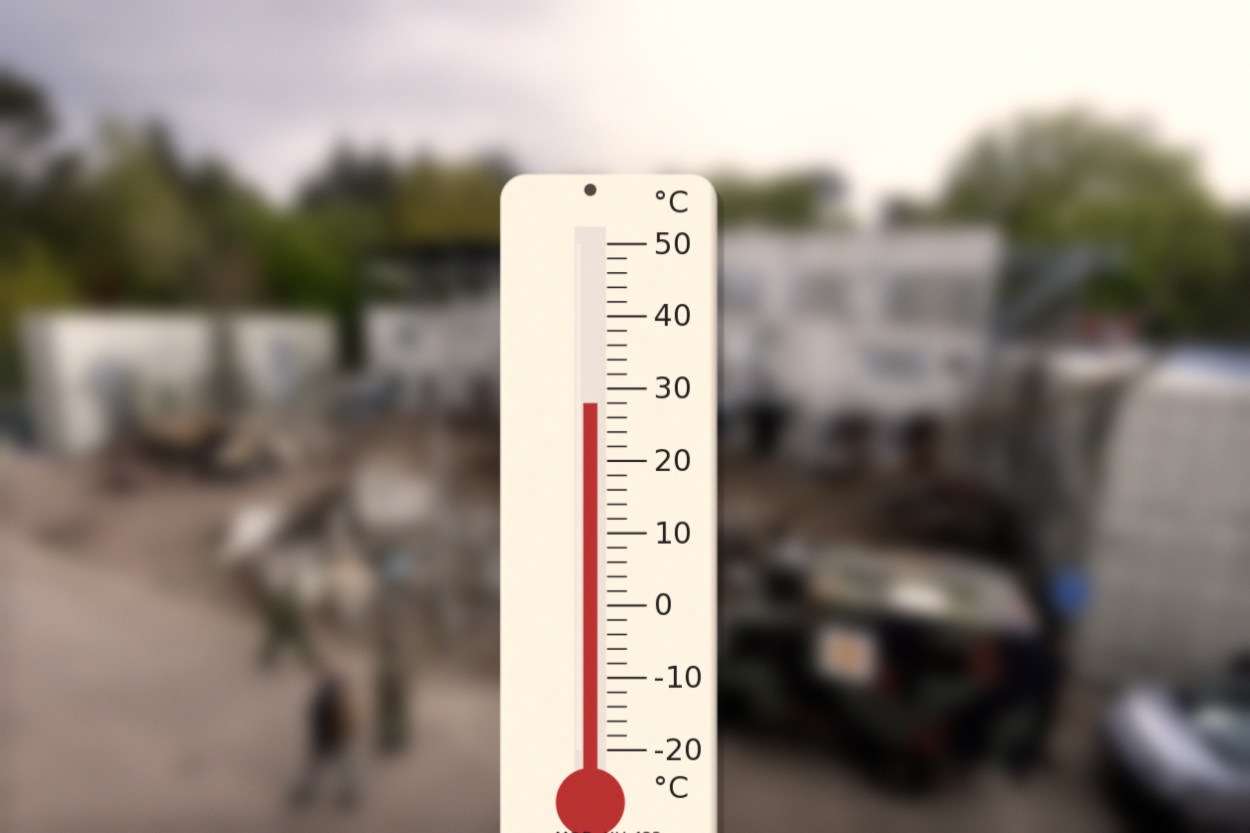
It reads 28 °C
